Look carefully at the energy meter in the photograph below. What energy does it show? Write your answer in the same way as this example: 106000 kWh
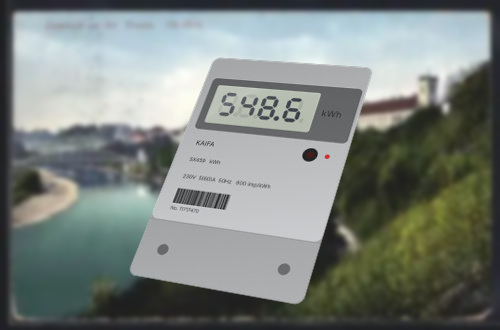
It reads 548.6 kWh
